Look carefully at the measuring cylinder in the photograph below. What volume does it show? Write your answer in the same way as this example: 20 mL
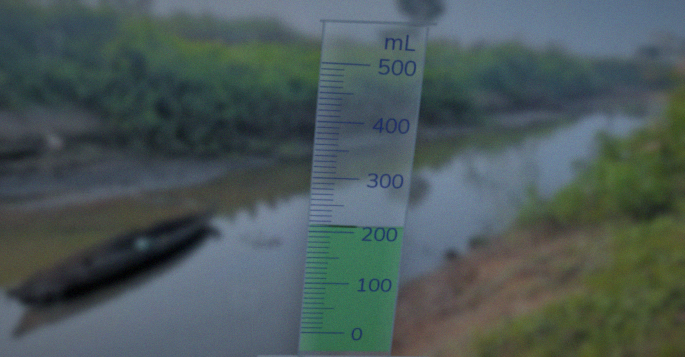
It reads 210 mL
